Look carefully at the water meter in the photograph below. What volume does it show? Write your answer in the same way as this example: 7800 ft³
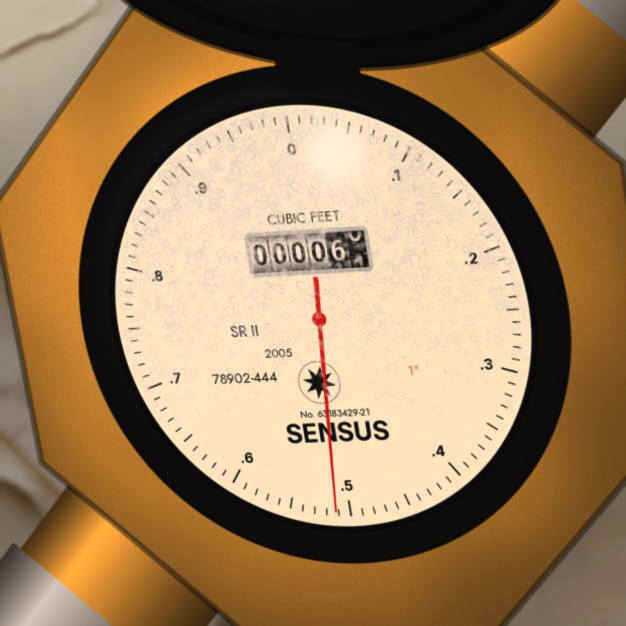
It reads 60.51 ft³
